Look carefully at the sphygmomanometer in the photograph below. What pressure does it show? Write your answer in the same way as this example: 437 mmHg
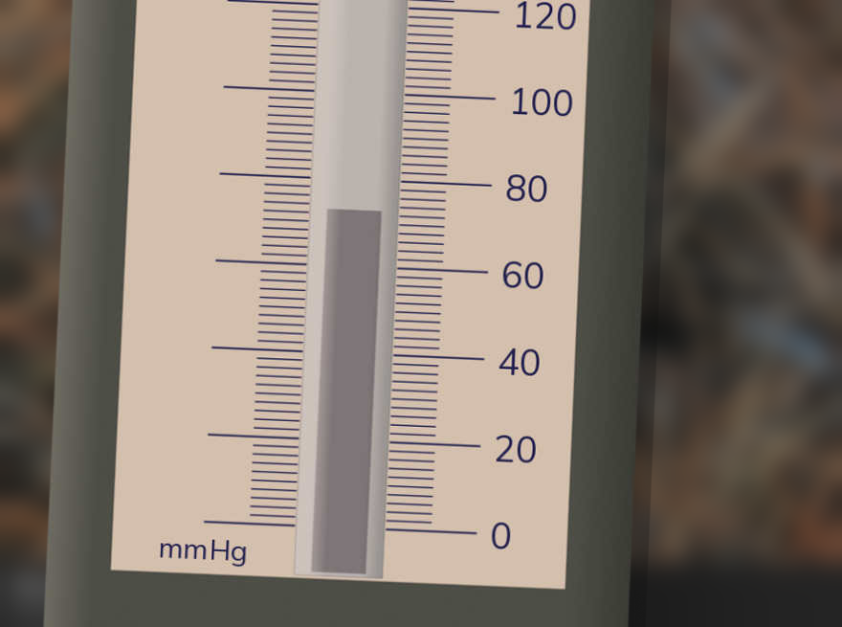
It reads 73 mmHg
